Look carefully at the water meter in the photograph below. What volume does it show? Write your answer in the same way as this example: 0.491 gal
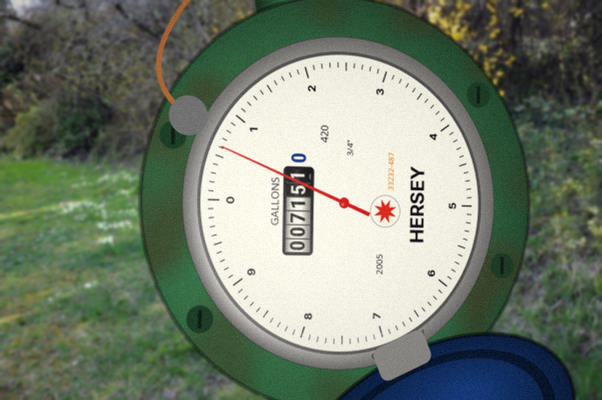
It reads 71510.6 gal
